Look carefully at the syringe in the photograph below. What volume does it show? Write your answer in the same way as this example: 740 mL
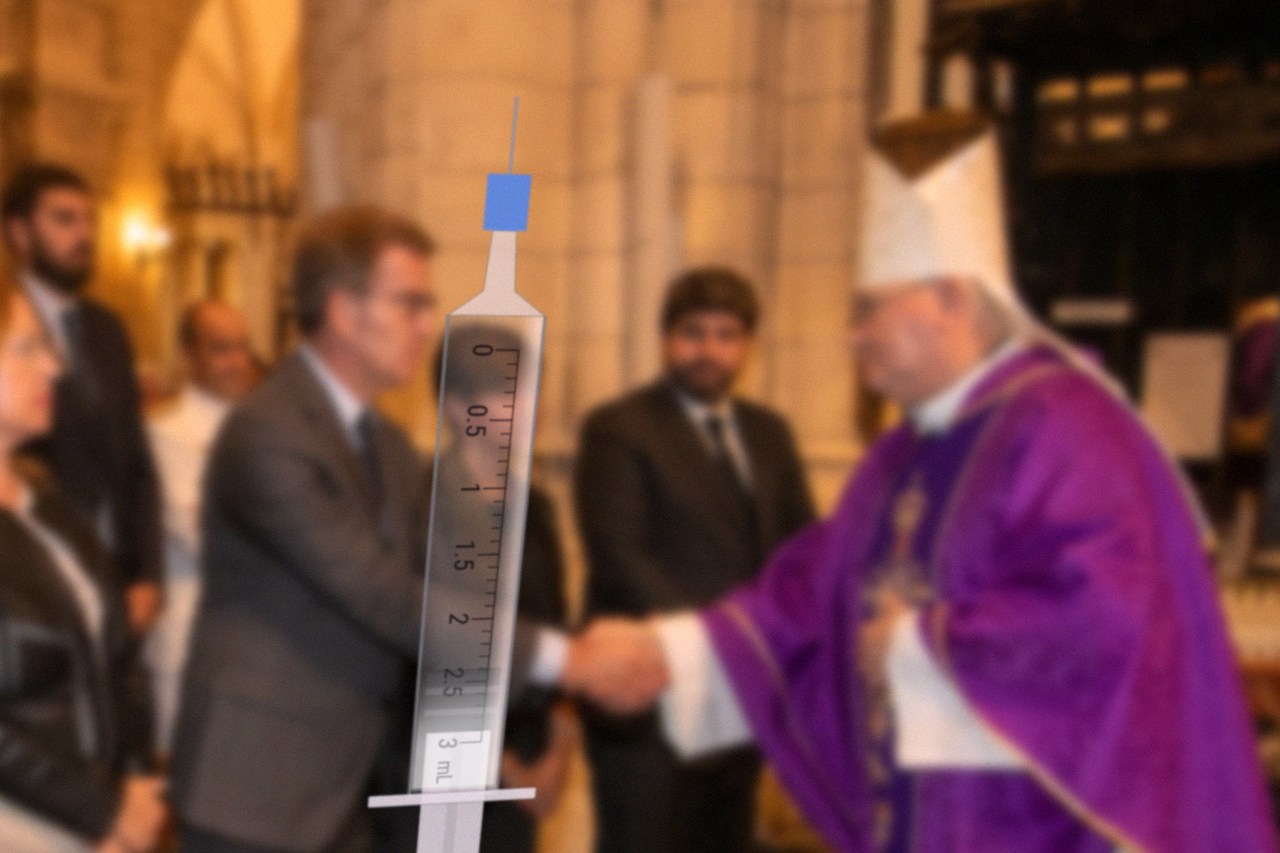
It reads 2.4 mL
